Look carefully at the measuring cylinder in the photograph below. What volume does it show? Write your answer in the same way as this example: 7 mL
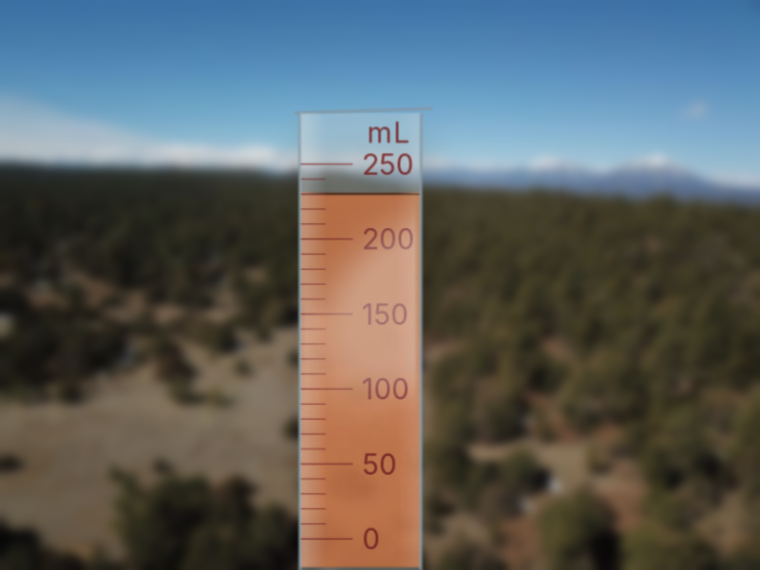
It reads 230 mL
